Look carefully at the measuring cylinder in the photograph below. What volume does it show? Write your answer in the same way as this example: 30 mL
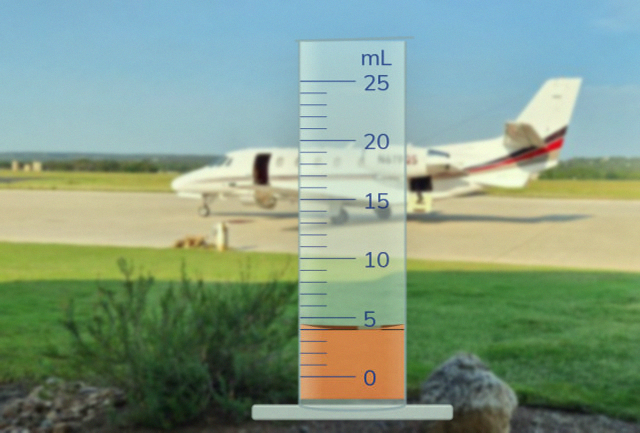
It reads 4 mL
